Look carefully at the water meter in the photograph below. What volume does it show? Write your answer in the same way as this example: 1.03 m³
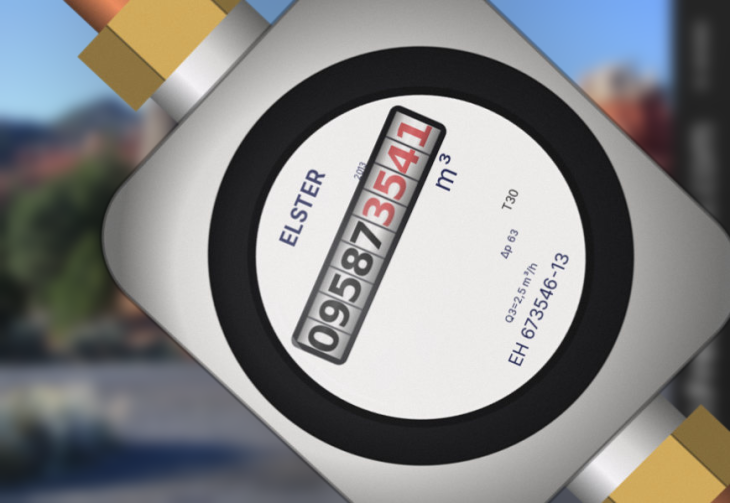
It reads 9587.3541 m³
